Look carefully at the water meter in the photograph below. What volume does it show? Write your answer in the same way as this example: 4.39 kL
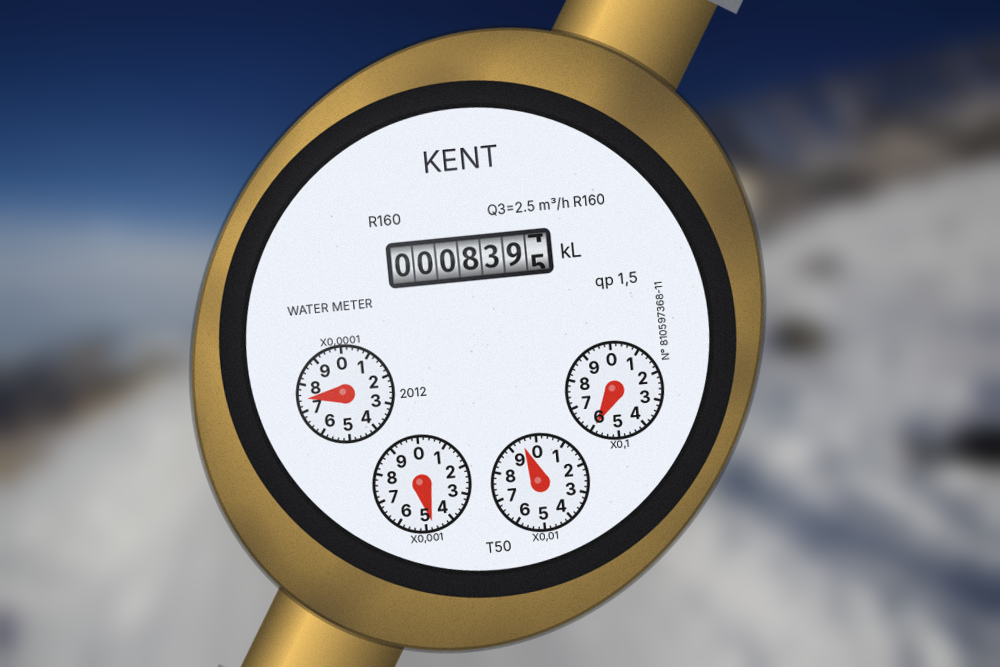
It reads 8394.5947 kL
